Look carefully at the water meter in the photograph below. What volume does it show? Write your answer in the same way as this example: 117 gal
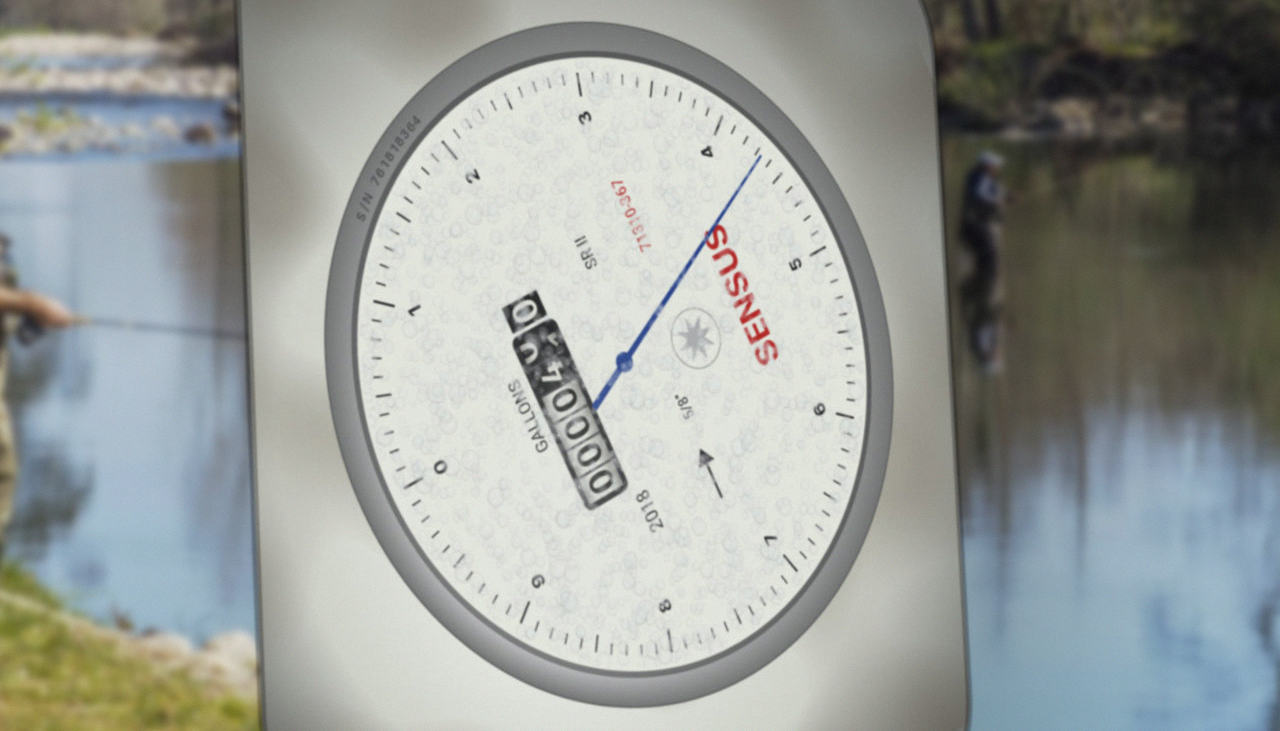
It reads 404.3 gal
